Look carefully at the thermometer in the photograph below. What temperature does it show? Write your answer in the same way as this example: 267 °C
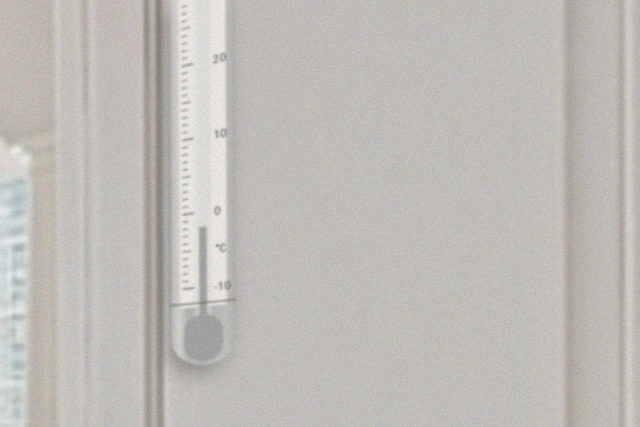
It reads -2 °C
